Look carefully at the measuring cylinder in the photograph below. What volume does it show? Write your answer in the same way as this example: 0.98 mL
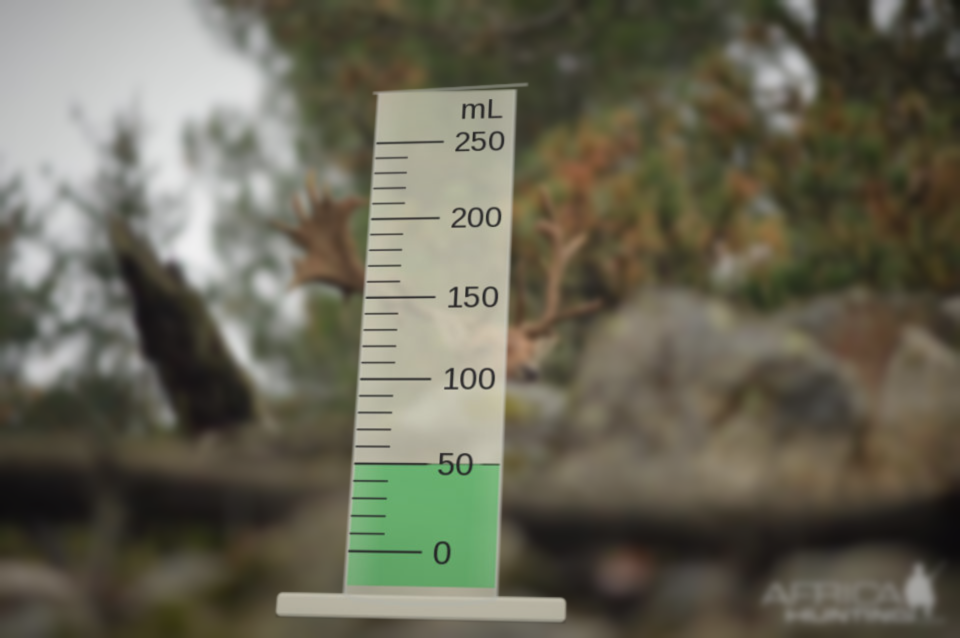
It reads 50 mL
